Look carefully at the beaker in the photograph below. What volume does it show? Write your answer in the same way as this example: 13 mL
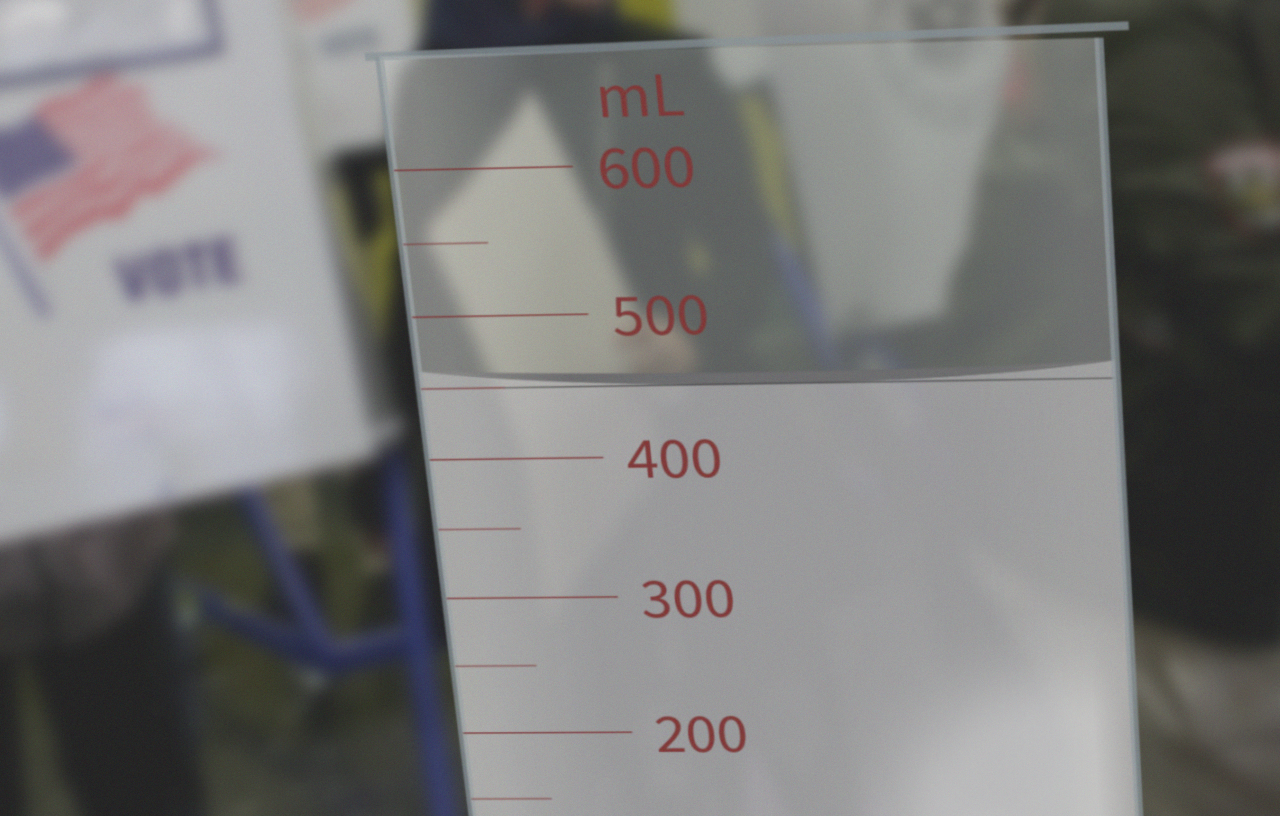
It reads 450 mL
